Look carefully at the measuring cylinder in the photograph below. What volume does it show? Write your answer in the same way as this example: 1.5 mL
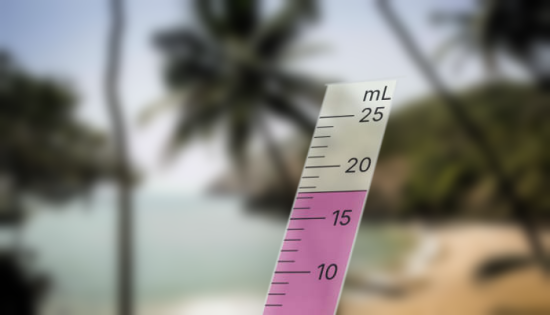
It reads 17.5 mL
